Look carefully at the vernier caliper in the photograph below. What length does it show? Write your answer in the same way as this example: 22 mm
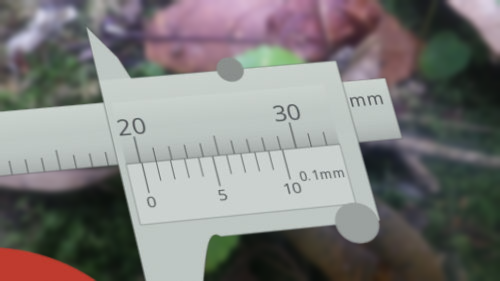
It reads 20.1 mm
